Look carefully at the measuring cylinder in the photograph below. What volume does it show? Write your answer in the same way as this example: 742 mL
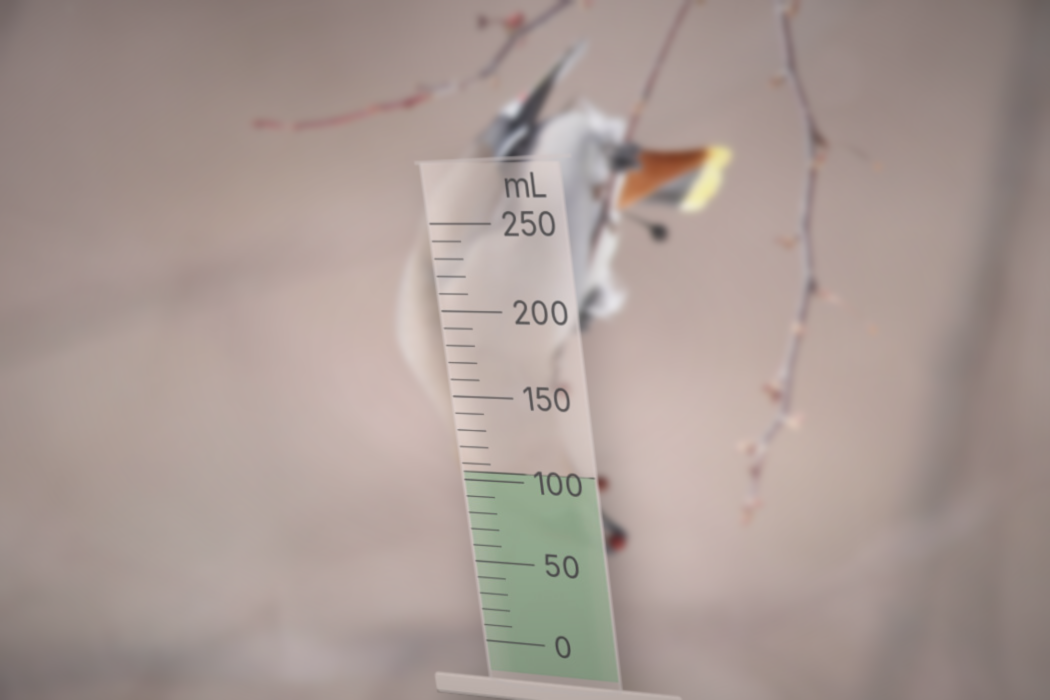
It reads 105 mL
